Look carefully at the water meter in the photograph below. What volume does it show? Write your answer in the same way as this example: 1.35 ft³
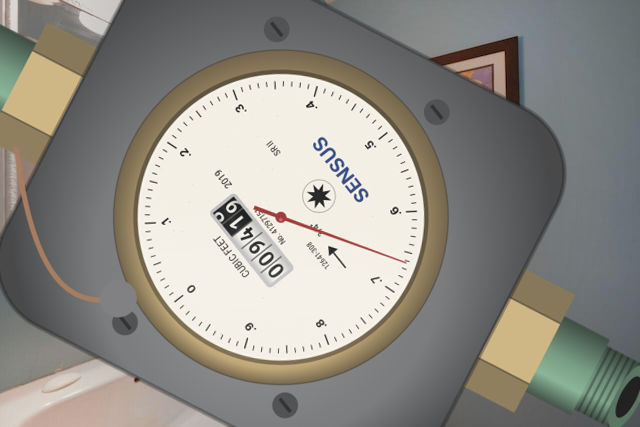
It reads 9418.66 ft³
